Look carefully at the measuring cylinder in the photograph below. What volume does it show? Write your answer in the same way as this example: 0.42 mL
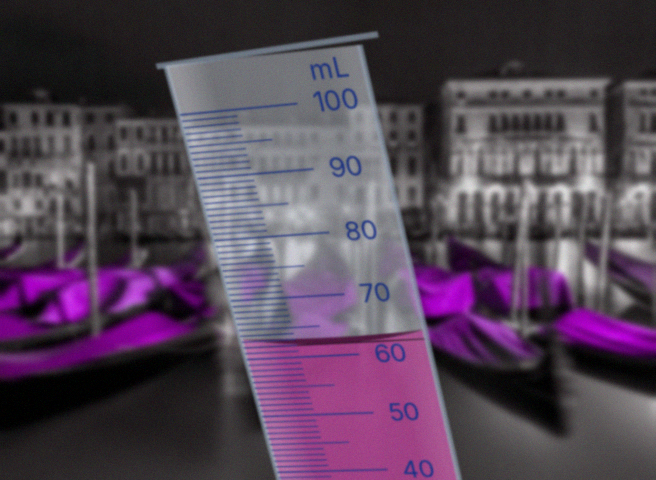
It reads 62 mL
